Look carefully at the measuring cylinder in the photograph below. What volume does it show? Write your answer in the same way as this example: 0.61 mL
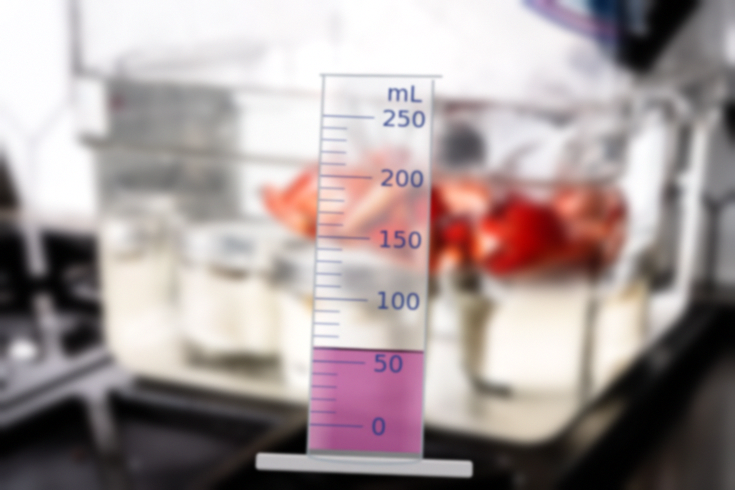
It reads 60 mL
